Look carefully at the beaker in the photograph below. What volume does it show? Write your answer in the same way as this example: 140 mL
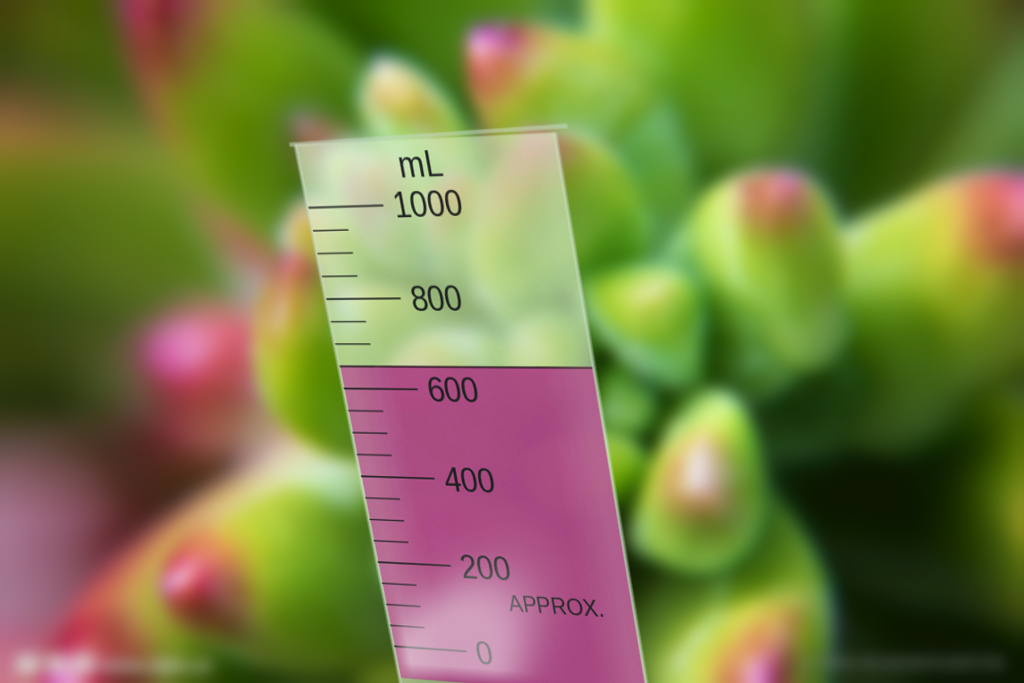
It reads 650 mL
